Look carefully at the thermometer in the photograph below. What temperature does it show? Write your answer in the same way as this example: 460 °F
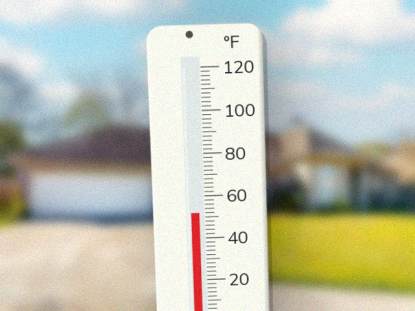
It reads 52 °F
